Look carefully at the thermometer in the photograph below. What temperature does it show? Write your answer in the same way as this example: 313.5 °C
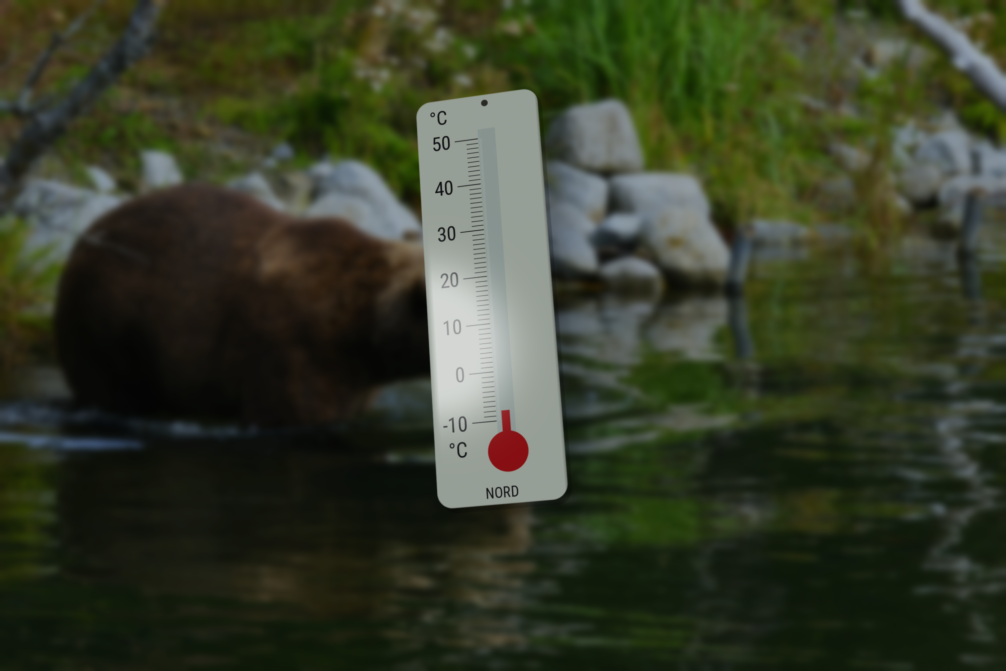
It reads -8 °C
